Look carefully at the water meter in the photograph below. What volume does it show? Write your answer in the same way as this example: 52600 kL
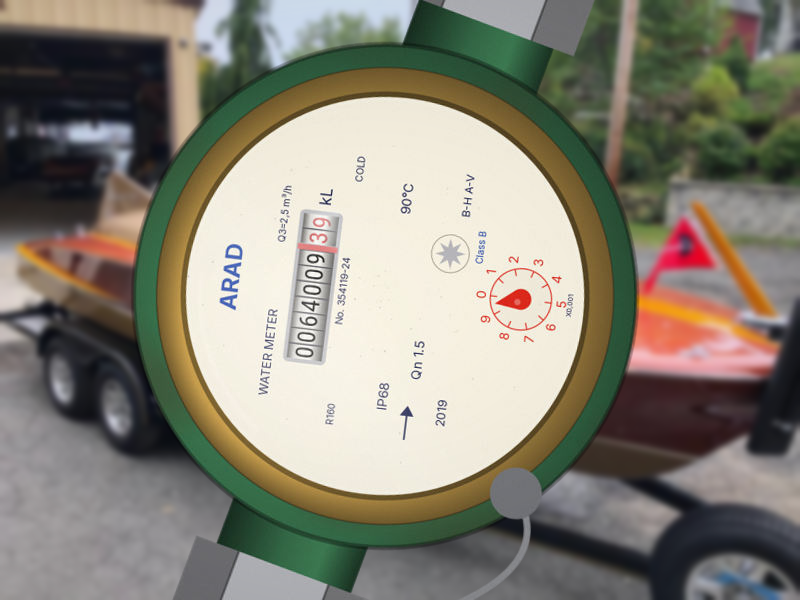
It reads 64009.389 kL
